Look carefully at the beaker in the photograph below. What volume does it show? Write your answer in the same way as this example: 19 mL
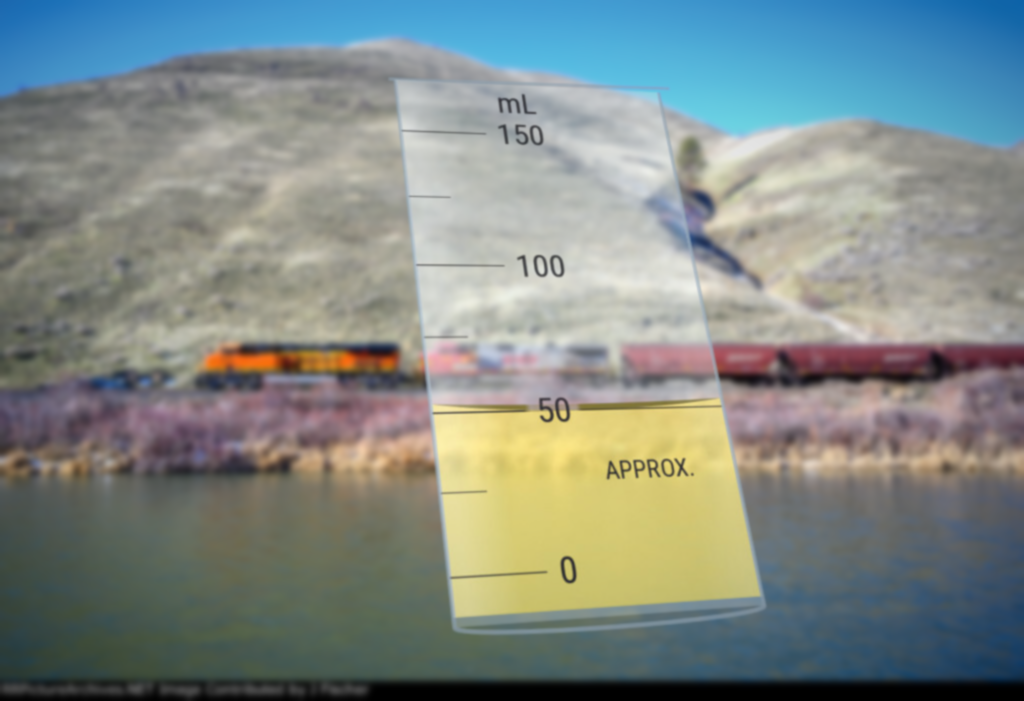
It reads 50 mL
